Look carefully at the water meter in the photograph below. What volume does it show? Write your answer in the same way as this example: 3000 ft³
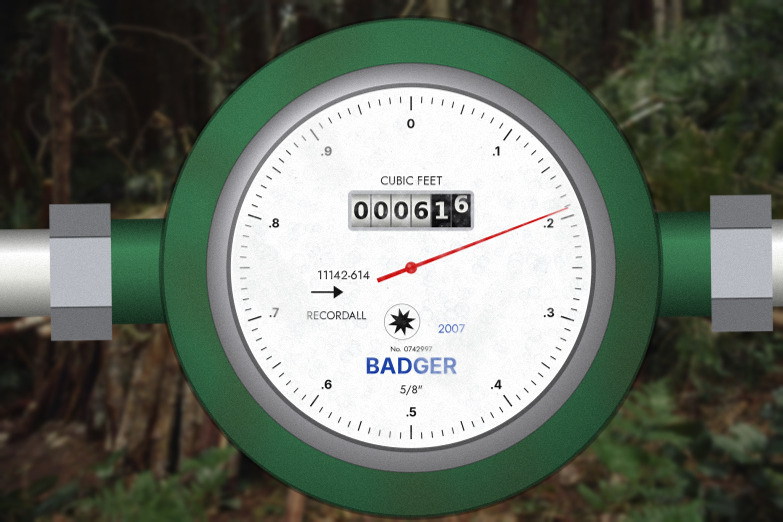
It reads 616.19 ft³
